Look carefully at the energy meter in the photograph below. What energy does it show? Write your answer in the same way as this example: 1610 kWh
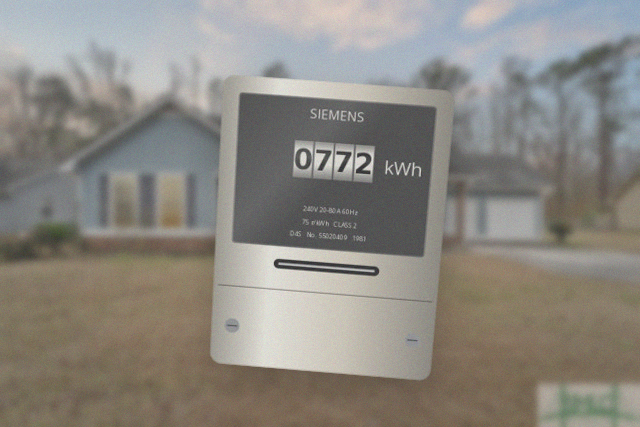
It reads 772 kWh
